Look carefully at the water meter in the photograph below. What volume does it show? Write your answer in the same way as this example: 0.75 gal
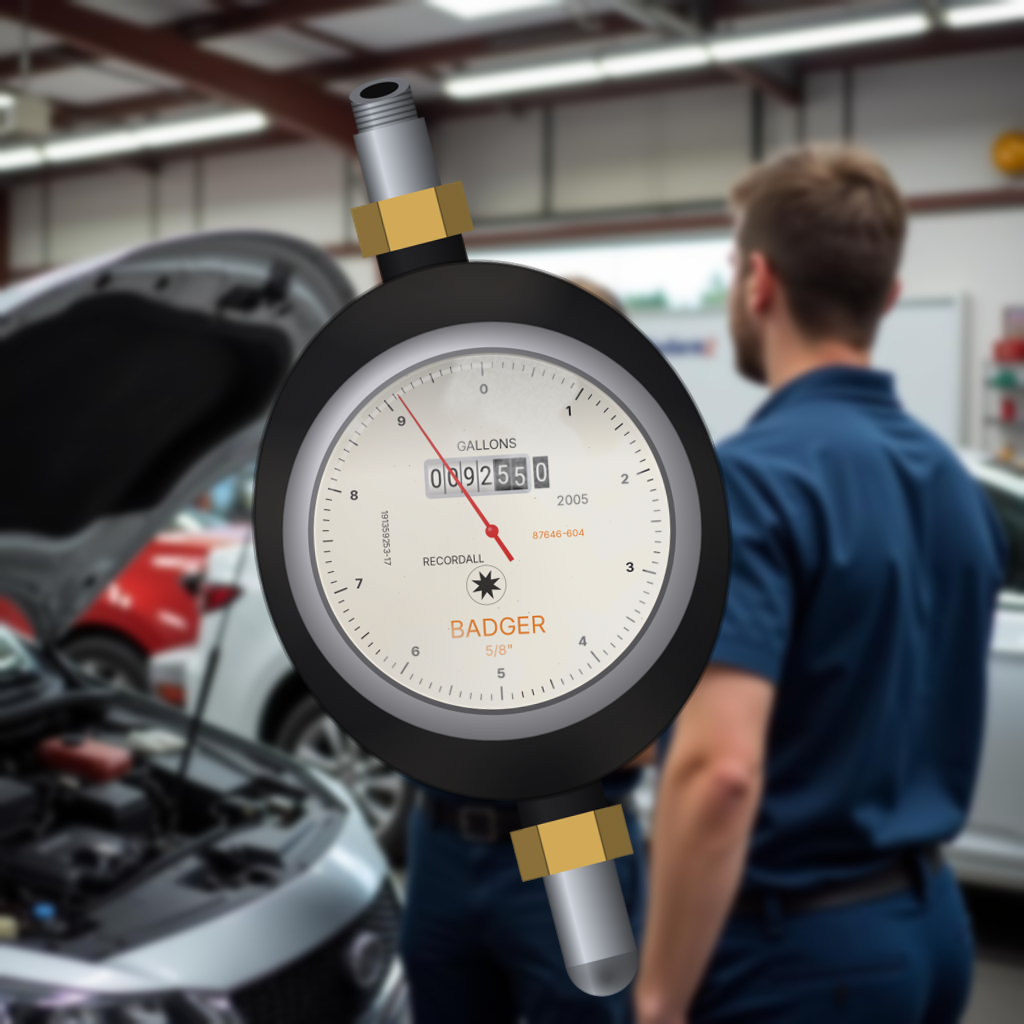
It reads 92549.1 gal
